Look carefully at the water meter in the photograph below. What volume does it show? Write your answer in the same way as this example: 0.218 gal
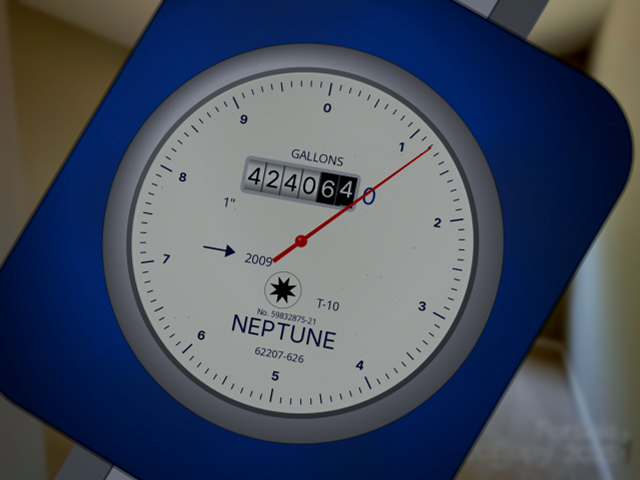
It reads 4240641.2 gal
